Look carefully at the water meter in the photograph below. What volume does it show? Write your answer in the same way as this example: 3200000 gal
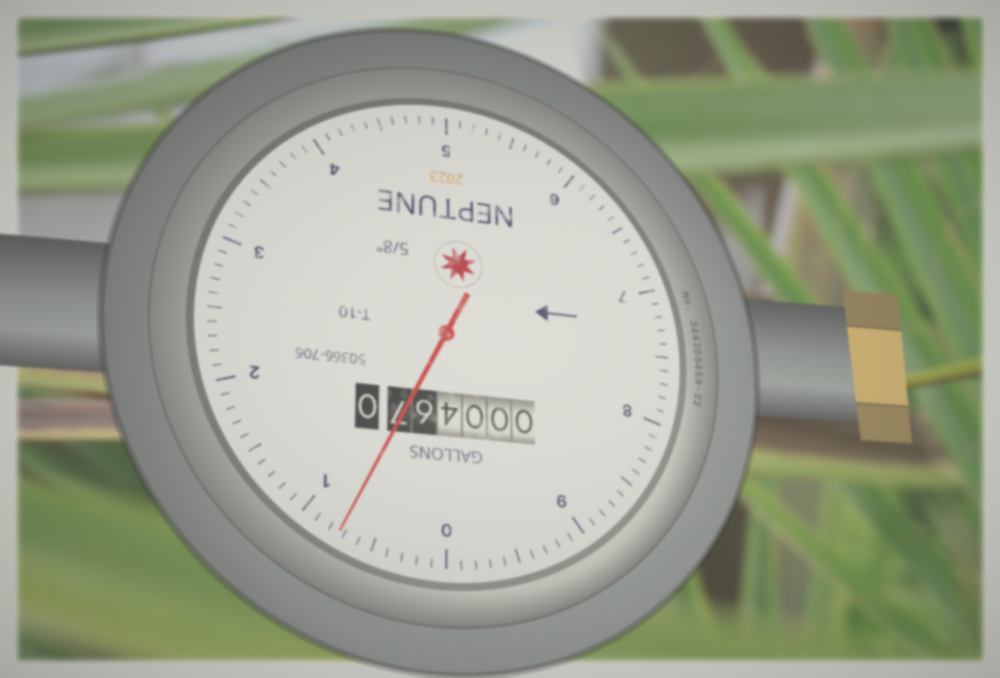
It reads 4670.7 gal
